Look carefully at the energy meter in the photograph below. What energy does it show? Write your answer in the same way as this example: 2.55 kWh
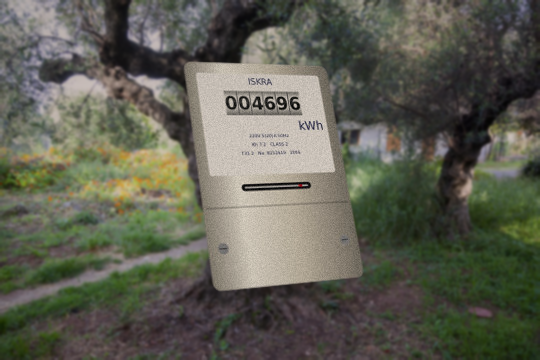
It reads 4696 kWh
